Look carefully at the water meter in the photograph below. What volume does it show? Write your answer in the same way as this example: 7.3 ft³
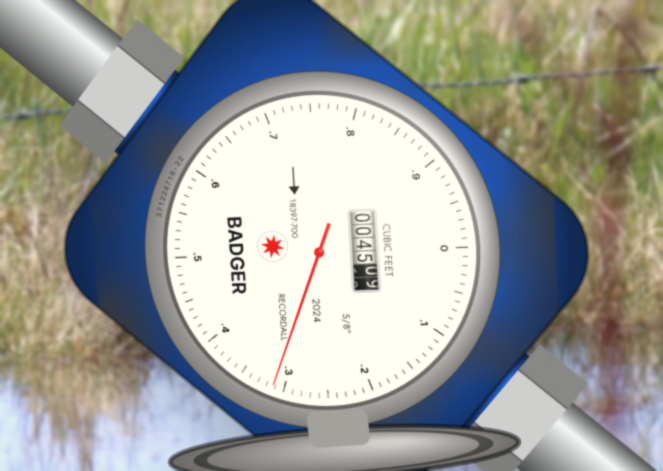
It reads 4509.31 ft³
